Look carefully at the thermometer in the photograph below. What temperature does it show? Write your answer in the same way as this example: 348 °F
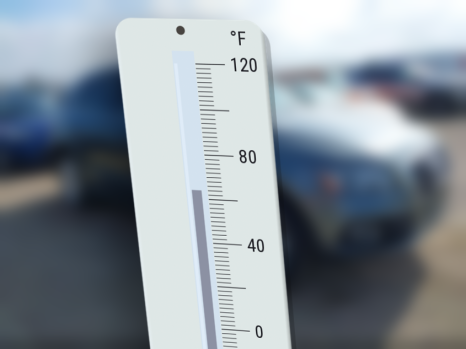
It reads 64 °F
